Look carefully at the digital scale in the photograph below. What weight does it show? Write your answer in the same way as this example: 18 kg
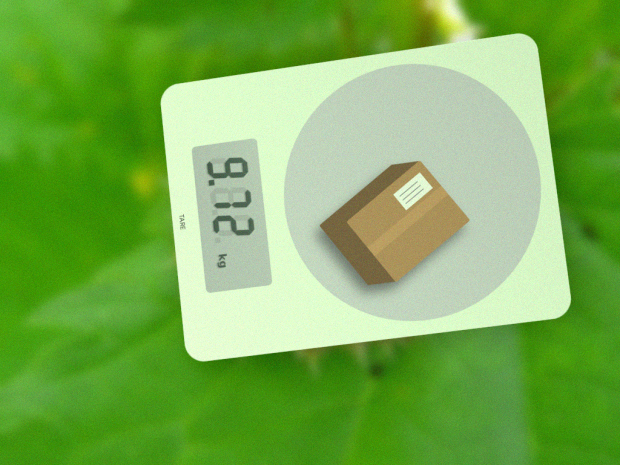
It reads 9.72 kg
